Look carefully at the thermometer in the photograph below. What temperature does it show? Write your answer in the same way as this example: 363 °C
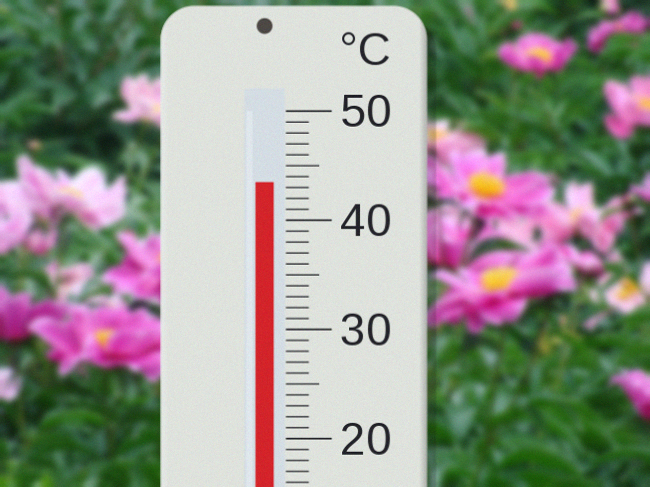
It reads 43.5 °C
